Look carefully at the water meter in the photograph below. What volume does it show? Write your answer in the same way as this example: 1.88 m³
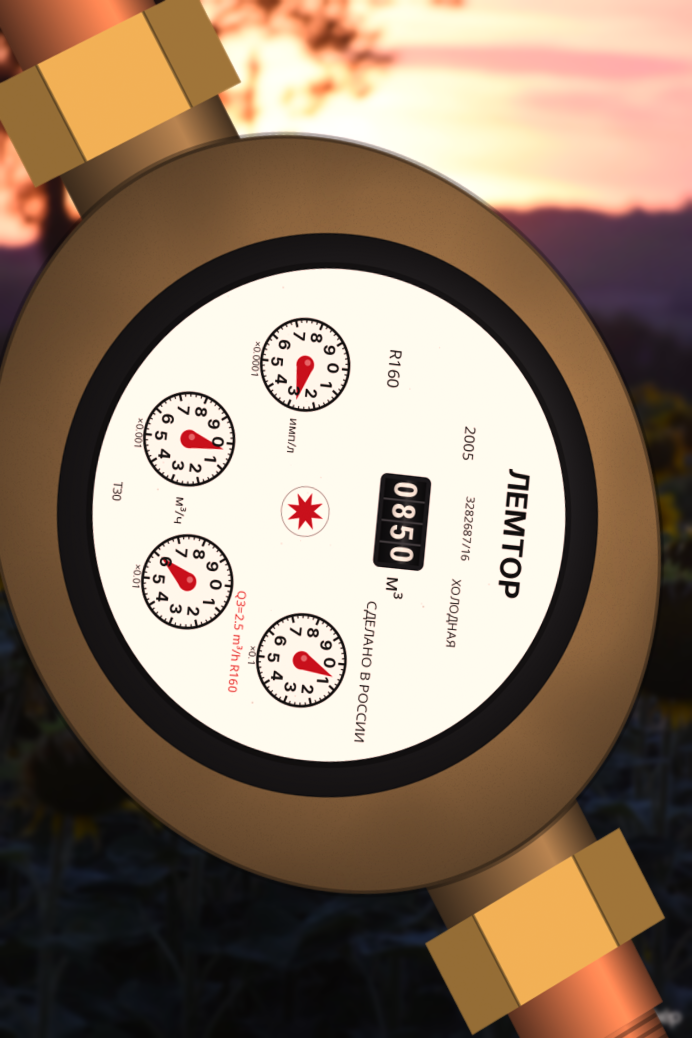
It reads 850.0602 m³
